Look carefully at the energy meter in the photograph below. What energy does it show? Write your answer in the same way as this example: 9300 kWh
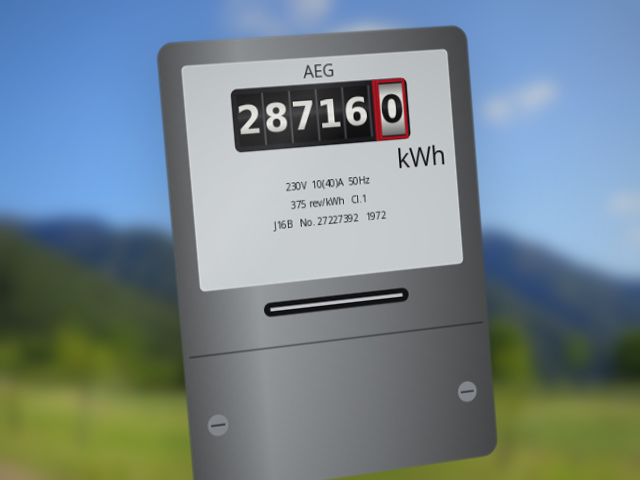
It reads 28716.0 kWh
